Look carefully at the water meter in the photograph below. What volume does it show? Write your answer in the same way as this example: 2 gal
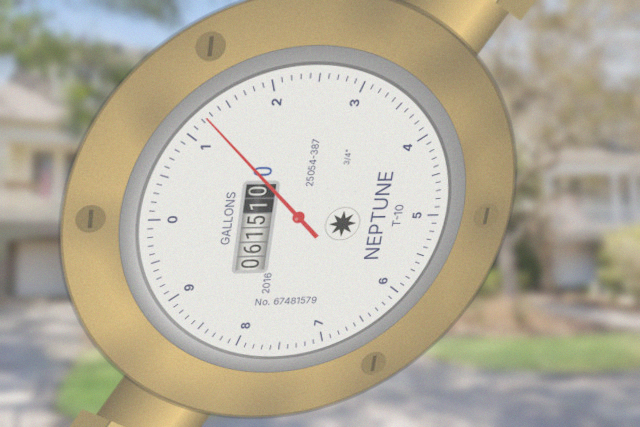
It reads 615101.2 gal
